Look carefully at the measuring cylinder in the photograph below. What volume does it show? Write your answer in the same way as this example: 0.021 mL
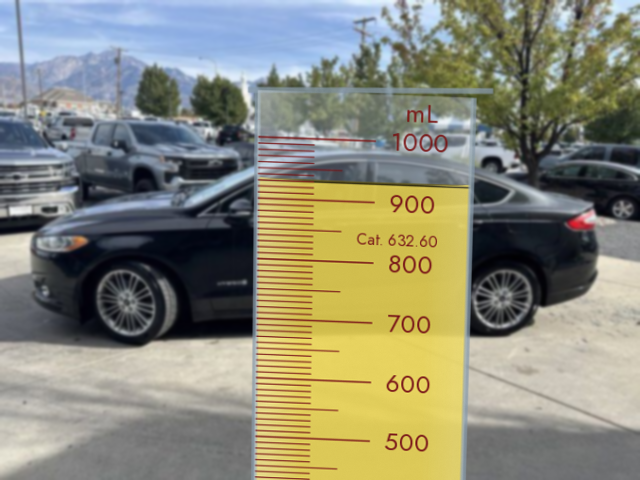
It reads 930 mL
